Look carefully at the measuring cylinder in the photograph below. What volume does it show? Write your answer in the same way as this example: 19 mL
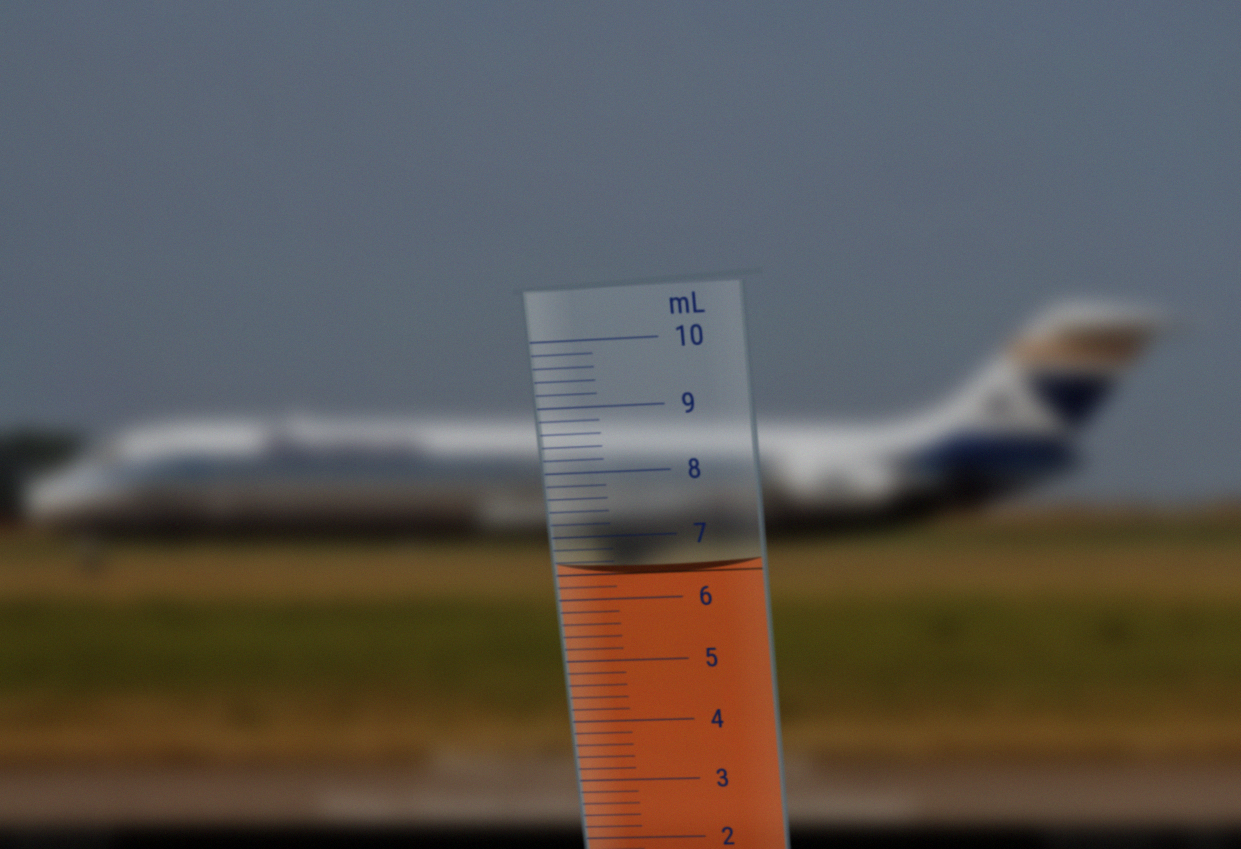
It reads 6.4 mL
